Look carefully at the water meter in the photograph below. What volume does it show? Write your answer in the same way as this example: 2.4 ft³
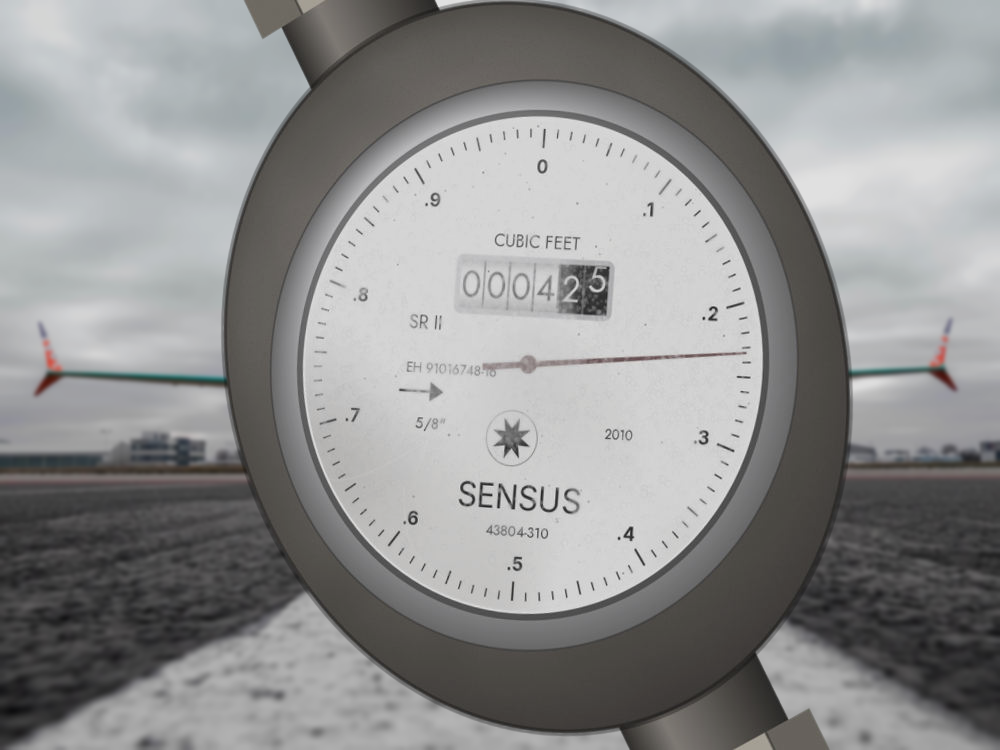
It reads 425.23 ft³
